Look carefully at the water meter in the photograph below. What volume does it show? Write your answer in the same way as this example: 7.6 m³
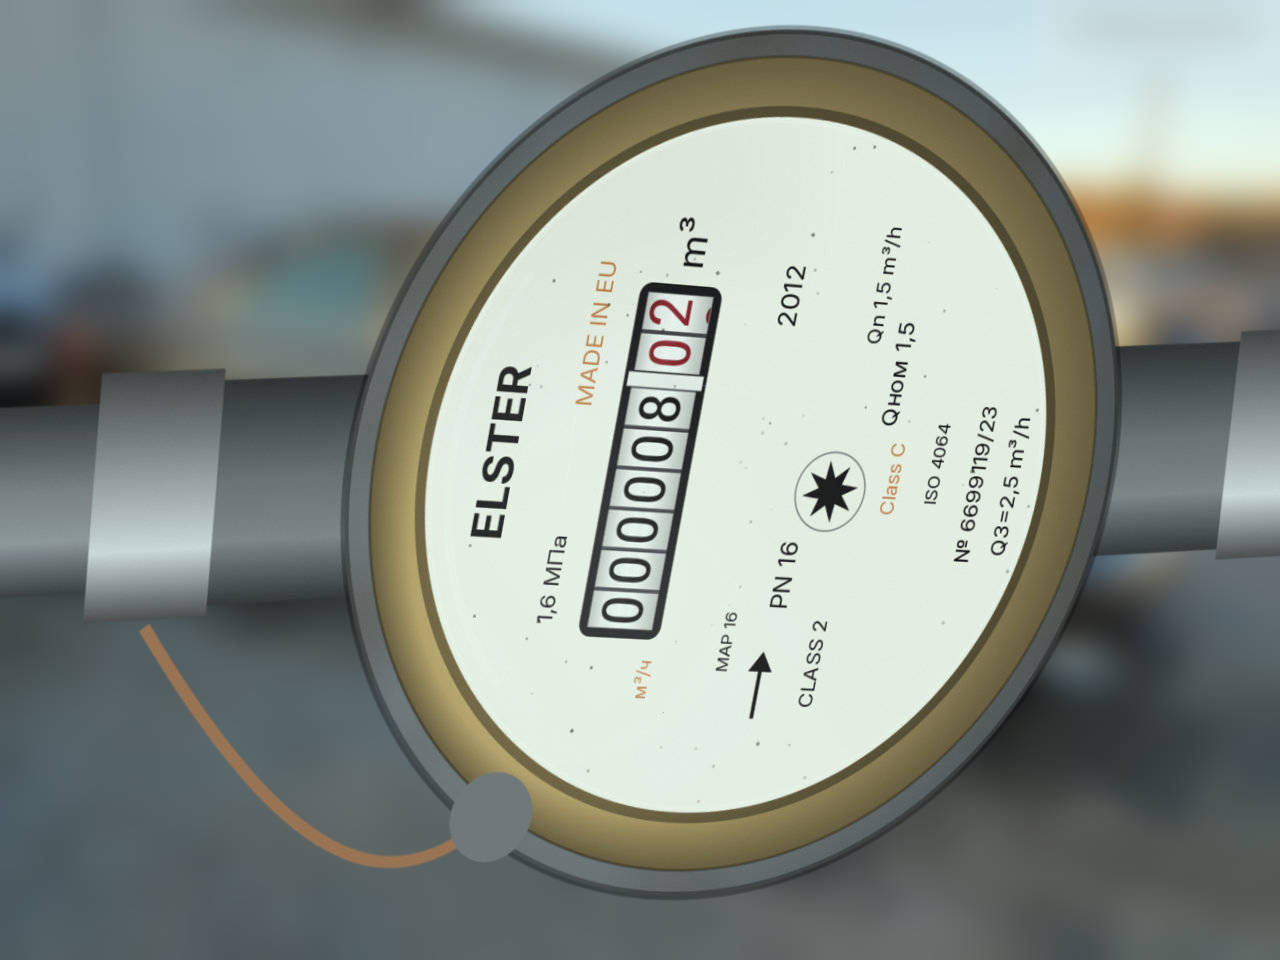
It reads 8.02 m³
